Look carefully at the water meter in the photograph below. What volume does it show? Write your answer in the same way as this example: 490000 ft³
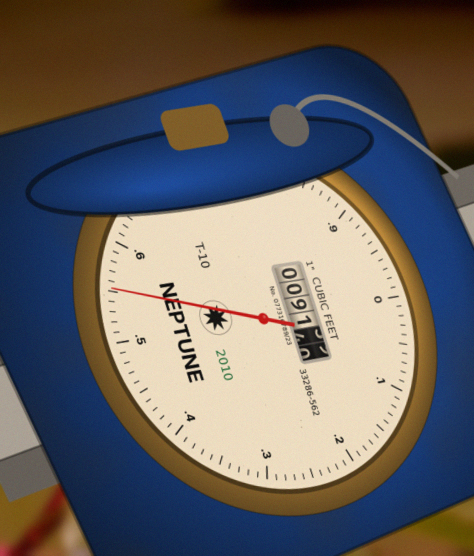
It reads 9139.55 ft³
